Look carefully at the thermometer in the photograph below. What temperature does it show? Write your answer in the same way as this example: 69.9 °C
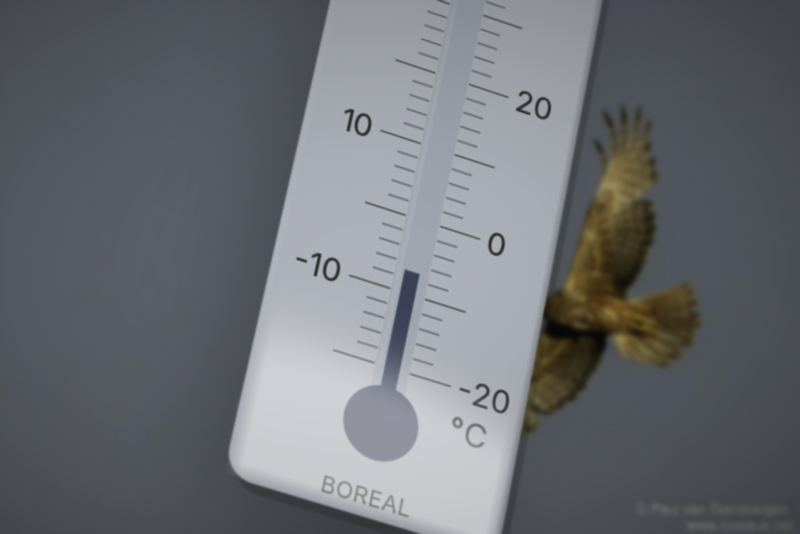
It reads -7 °C
